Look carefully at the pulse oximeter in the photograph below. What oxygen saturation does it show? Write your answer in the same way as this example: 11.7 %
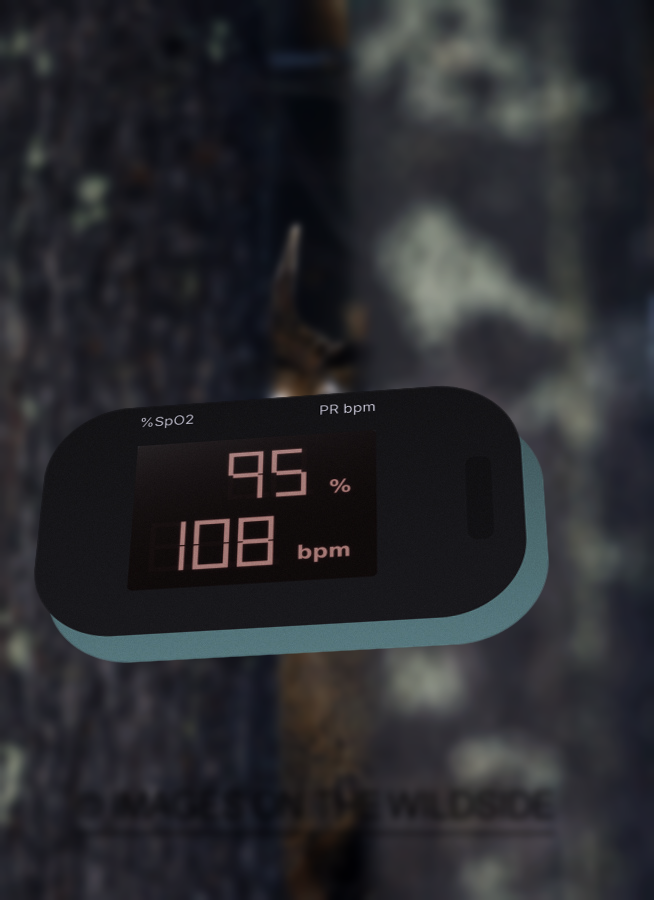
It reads 95 %
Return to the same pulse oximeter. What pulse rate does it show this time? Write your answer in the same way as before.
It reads 108 bpm
